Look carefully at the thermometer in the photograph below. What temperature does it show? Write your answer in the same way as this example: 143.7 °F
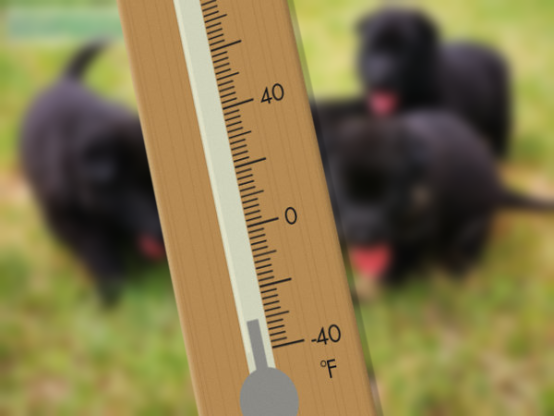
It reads -30 °F
